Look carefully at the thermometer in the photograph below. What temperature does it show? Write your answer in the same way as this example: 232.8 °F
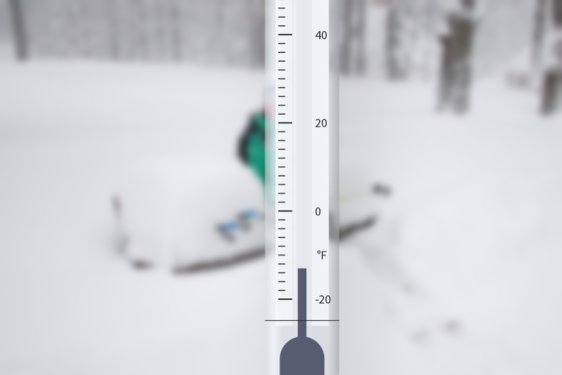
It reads -13 °F
